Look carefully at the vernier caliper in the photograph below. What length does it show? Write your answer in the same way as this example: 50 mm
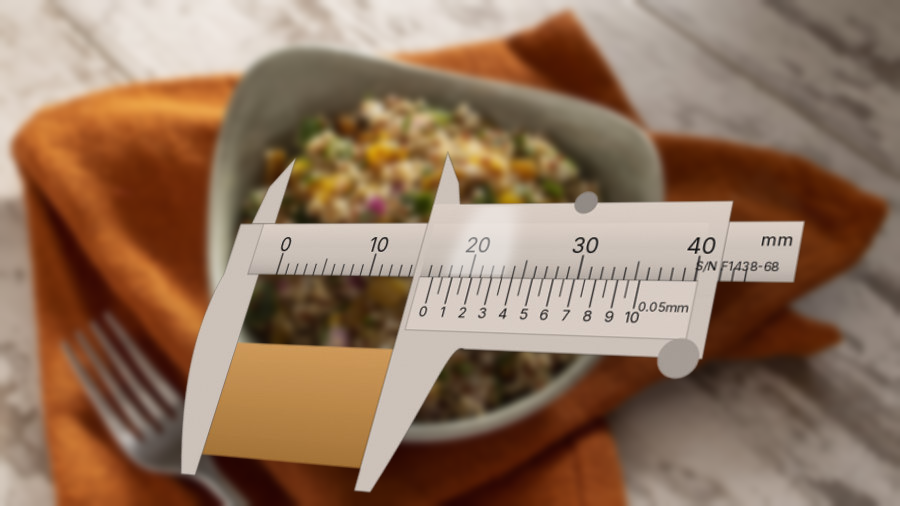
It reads 16.4 mm
